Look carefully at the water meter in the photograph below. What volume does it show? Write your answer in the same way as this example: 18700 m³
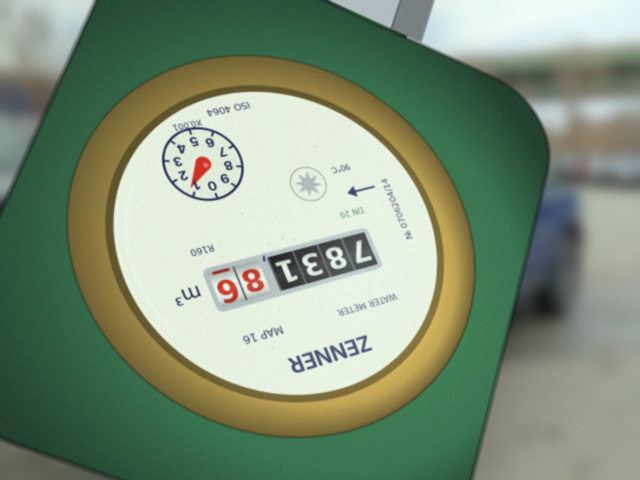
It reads 7831.861 m³
